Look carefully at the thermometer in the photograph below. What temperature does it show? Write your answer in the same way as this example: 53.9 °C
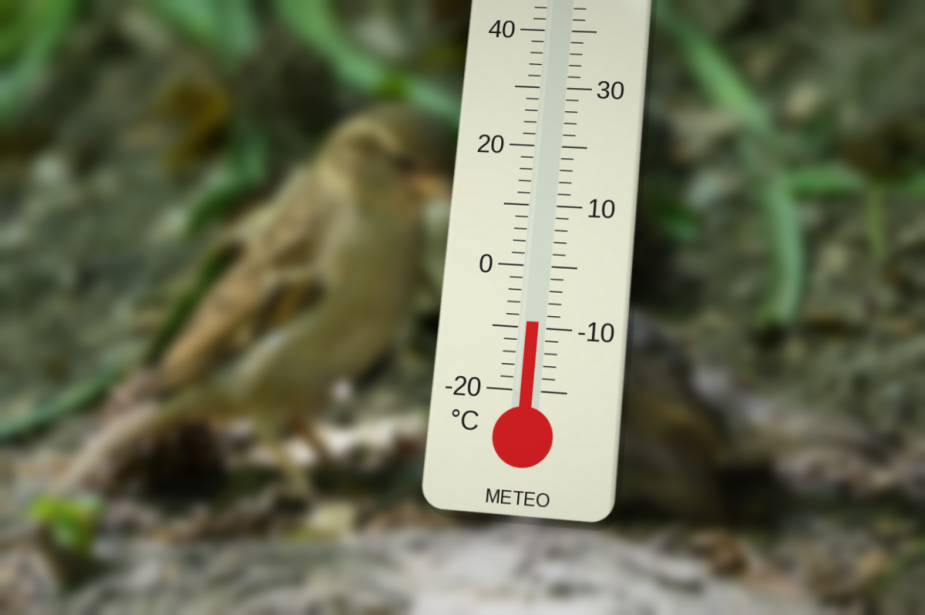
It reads -9 °C
